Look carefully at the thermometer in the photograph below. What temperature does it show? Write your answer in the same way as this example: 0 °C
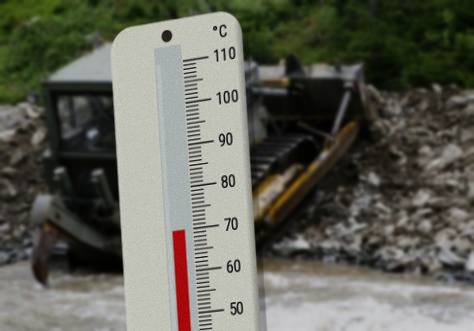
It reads 70 °C
